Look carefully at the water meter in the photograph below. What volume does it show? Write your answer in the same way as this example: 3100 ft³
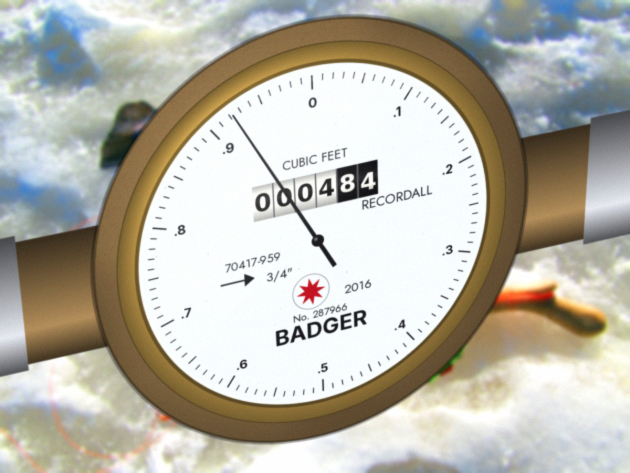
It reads 483.92 ft³
